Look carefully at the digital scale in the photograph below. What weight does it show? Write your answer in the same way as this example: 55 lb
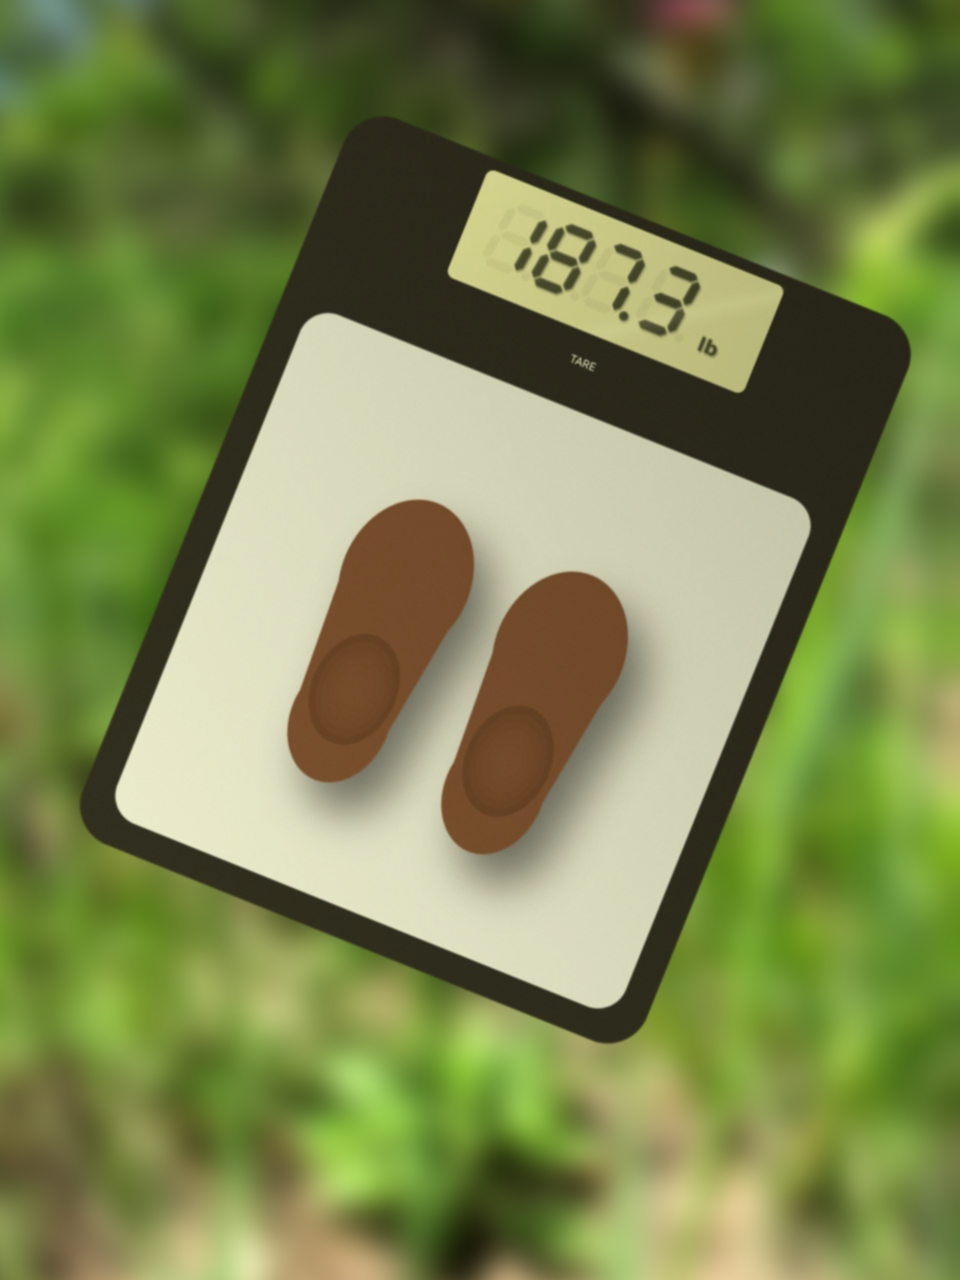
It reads 187.3 lb
